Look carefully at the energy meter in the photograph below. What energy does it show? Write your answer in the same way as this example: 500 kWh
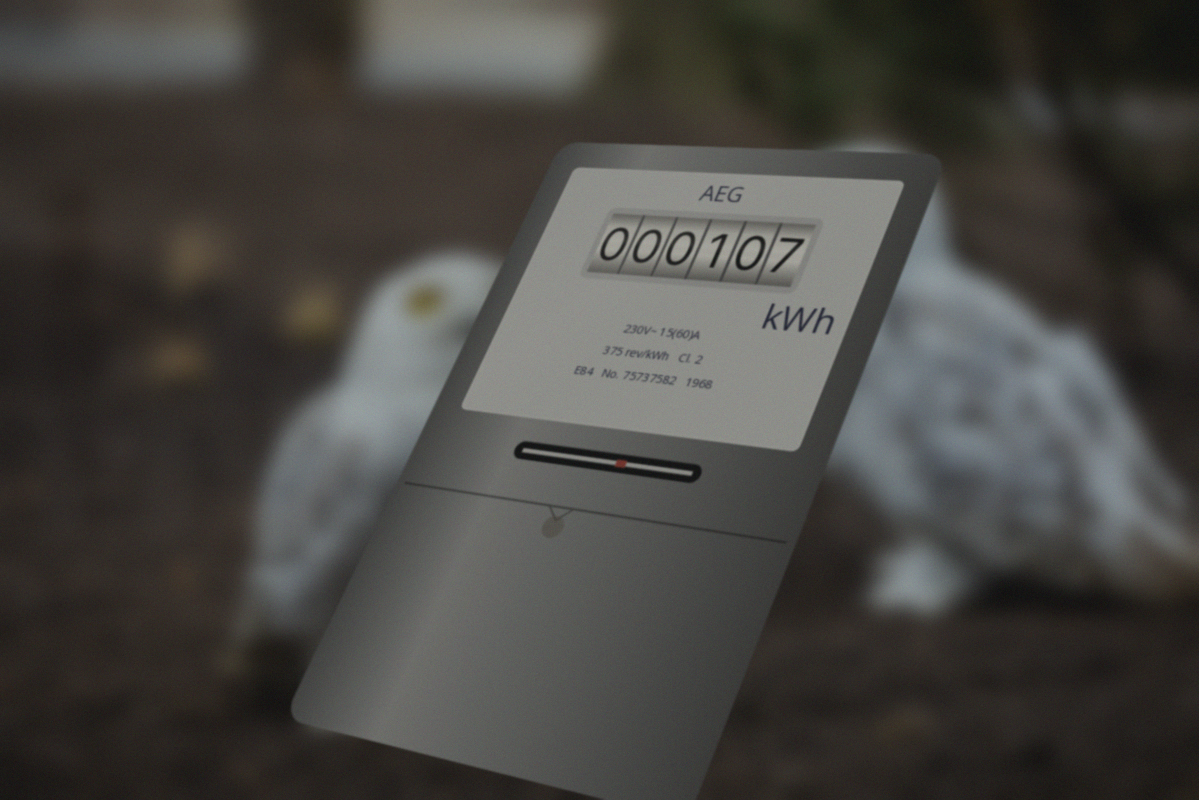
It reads 107 kWh
